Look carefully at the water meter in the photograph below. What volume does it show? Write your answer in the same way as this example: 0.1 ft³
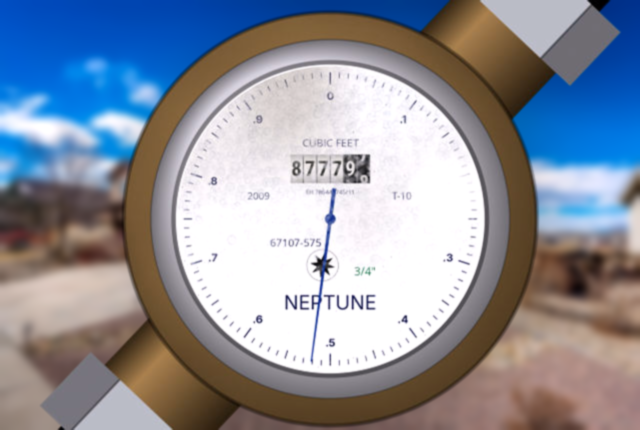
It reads 877797.52 ft³
